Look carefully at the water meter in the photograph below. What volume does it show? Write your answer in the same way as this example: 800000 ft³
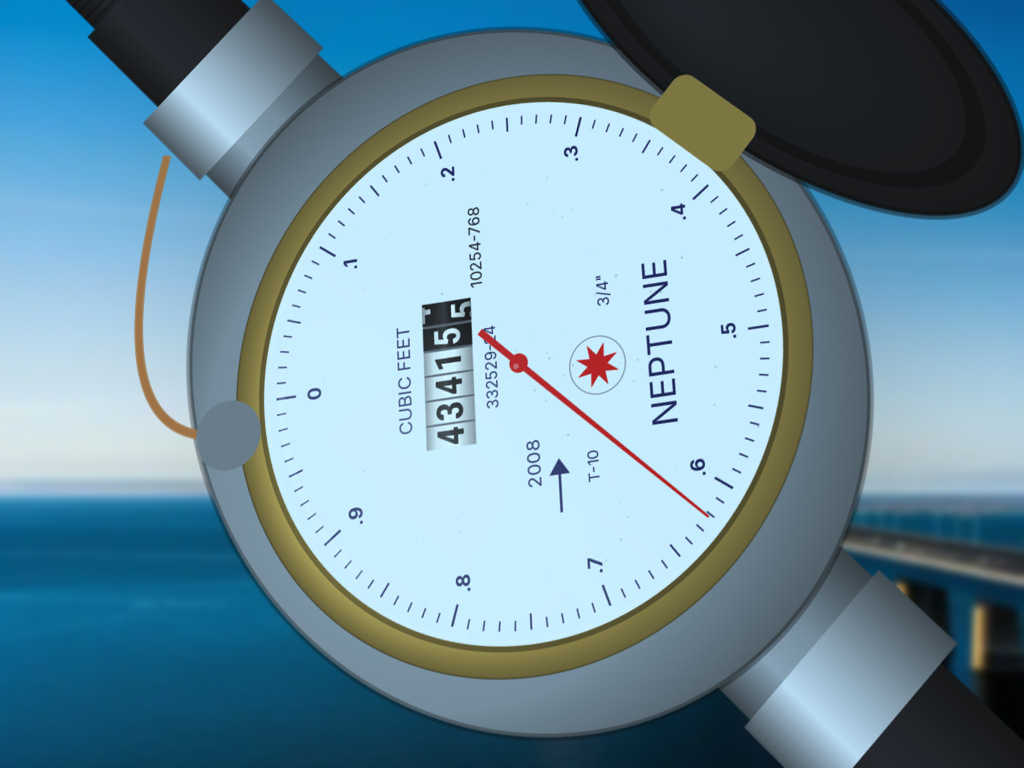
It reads 434154.62 ft³
